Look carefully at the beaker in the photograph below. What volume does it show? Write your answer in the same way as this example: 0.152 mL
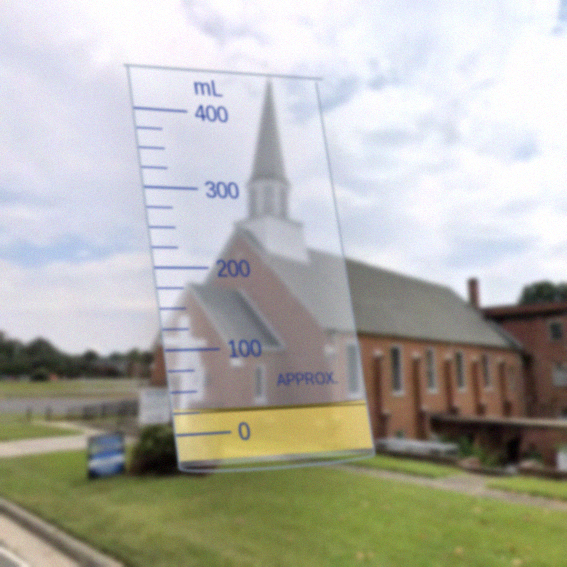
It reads 25 mL
